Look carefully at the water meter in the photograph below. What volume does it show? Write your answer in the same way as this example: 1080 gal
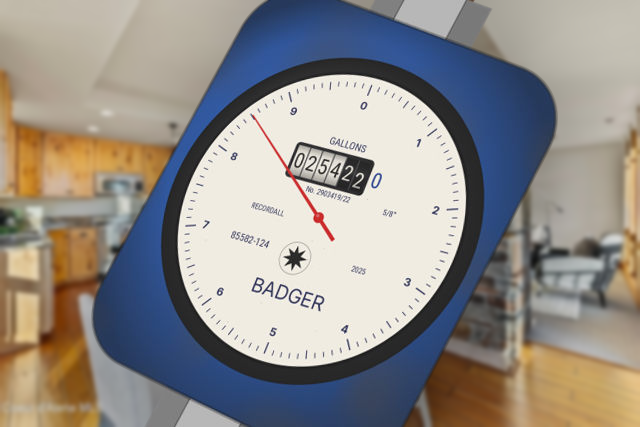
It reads 254218.5 gal
